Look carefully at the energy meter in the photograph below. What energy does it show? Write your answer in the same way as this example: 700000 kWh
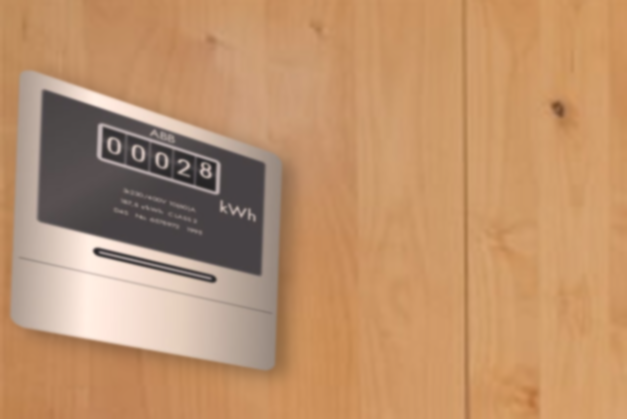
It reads 28 kWh
